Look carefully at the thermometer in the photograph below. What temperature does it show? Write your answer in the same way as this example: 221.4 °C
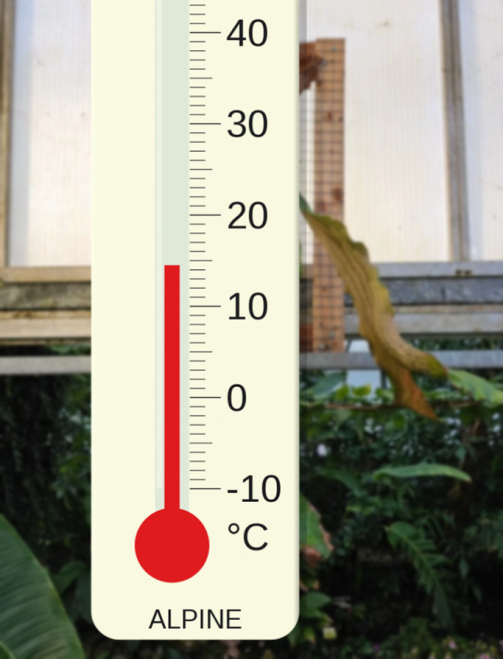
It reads 14.5 °C
